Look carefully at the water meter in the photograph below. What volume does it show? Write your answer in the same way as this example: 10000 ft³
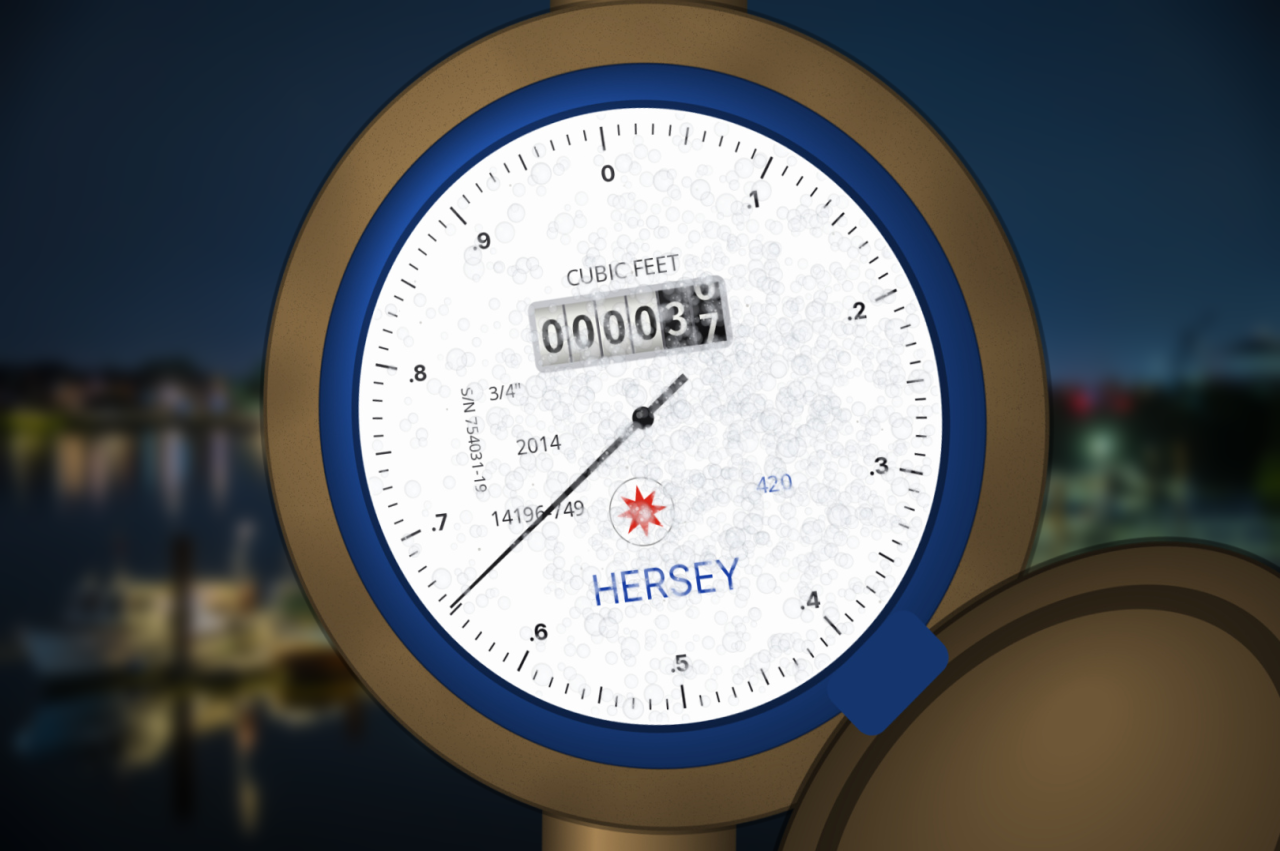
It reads 36.65 ft³
